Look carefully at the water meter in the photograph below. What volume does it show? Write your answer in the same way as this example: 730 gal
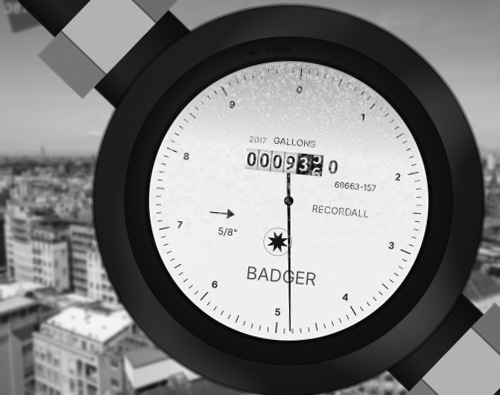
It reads 9354.8 gal
